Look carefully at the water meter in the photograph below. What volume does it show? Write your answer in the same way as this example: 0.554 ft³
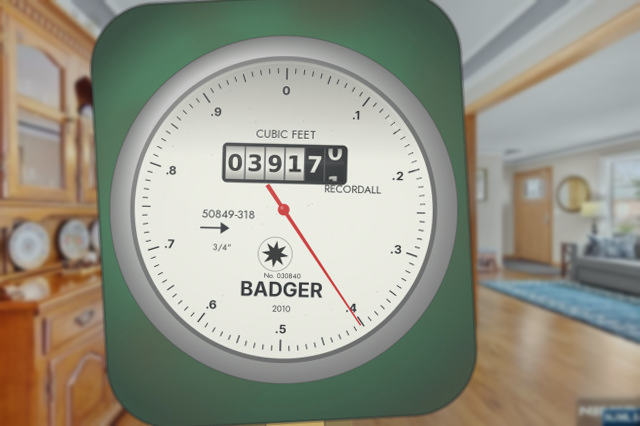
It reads 39170.40 ft³
